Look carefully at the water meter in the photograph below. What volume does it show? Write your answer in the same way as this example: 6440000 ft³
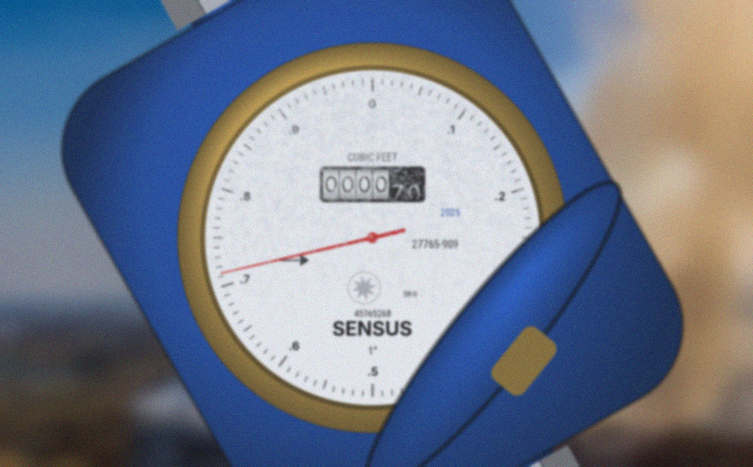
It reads 69.71 ft³
